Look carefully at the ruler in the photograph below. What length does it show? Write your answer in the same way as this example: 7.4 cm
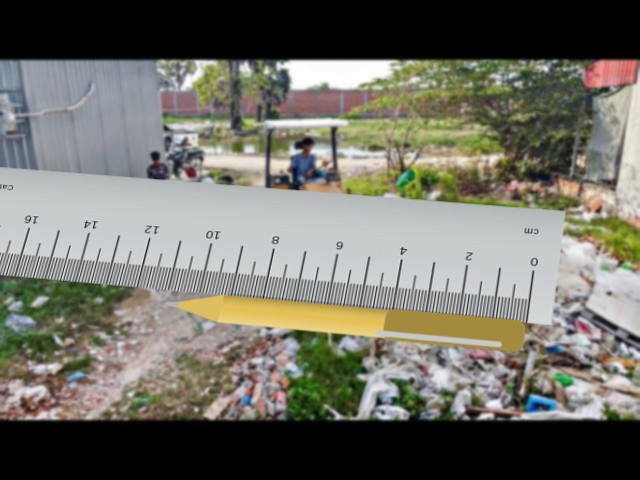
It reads 11 cm
